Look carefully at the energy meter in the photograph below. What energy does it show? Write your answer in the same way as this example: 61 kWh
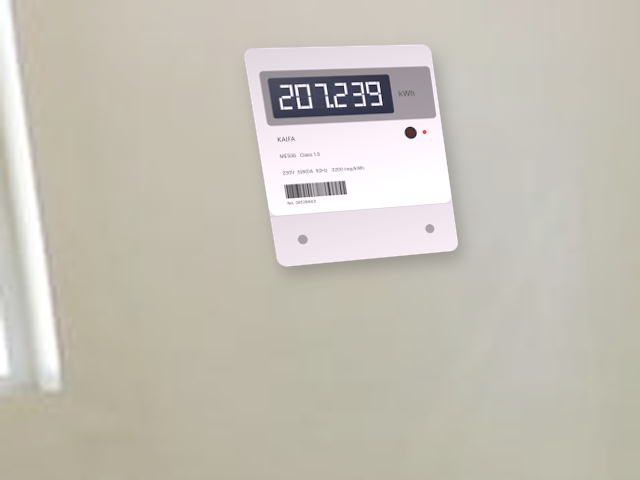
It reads 207.239 kWh
